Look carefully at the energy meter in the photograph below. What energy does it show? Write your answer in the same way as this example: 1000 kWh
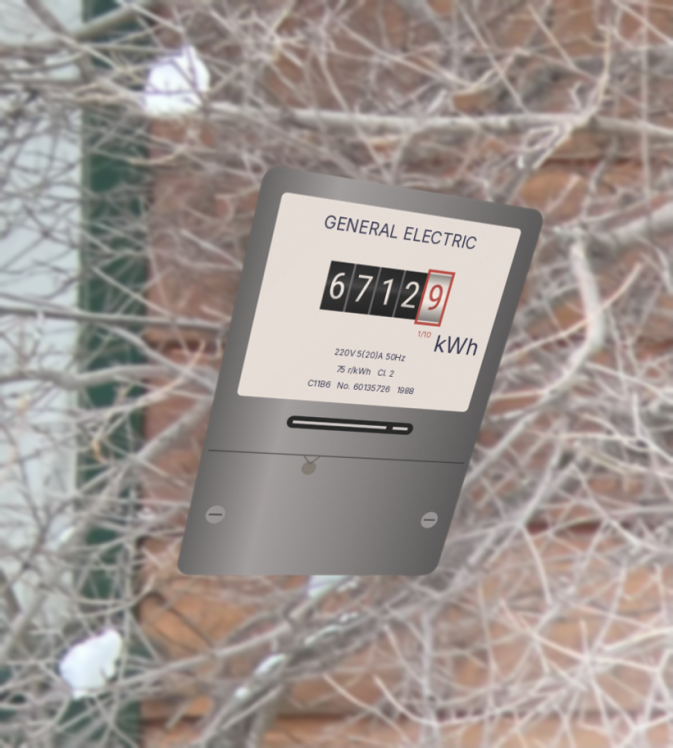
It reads 6712.9 kWh
